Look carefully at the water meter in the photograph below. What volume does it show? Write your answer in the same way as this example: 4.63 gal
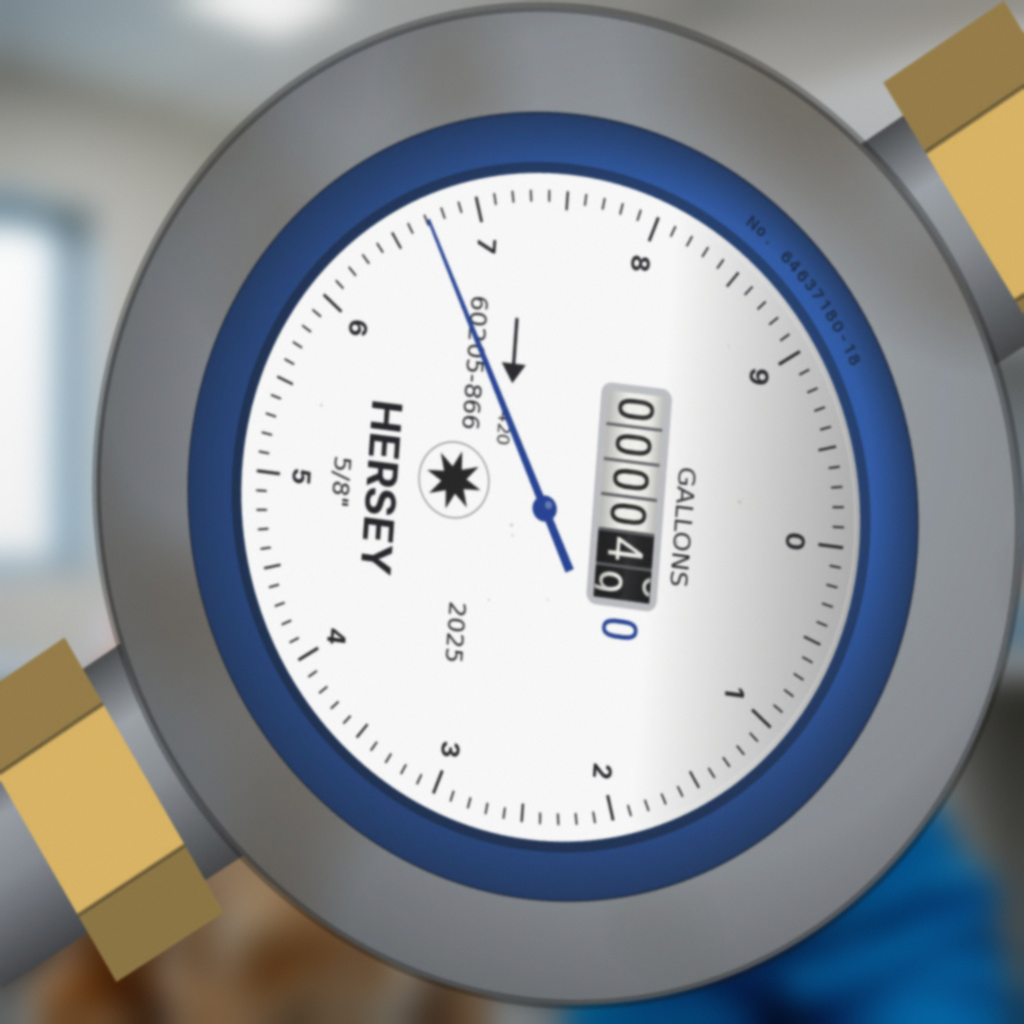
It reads 486.7 gal
